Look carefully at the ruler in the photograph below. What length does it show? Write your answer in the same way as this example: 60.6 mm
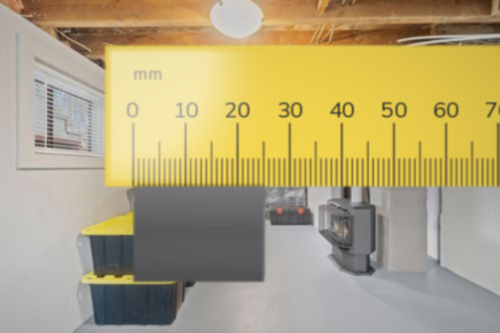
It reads 25 mm
